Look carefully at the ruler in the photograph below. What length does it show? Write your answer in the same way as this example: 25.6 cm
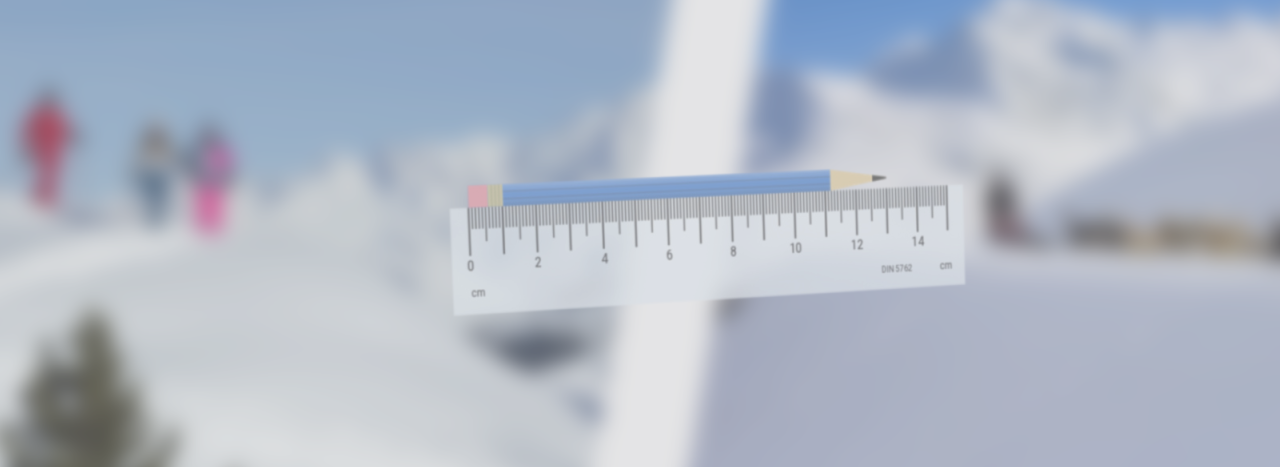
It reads 13 cm
